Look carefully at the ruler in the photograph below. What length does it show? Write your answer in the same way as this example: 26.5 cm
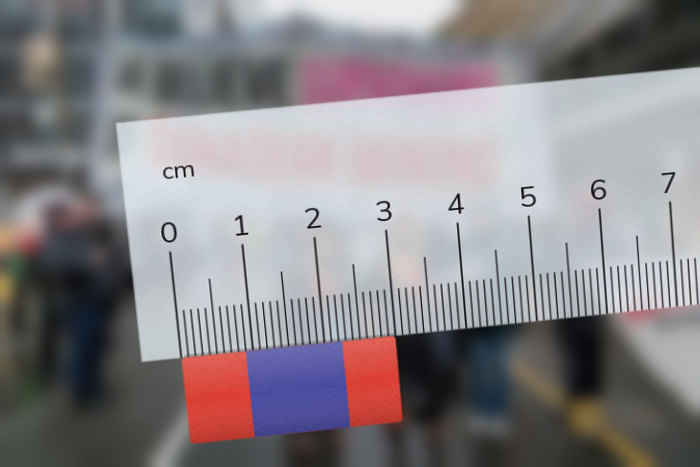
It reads 3 cm
